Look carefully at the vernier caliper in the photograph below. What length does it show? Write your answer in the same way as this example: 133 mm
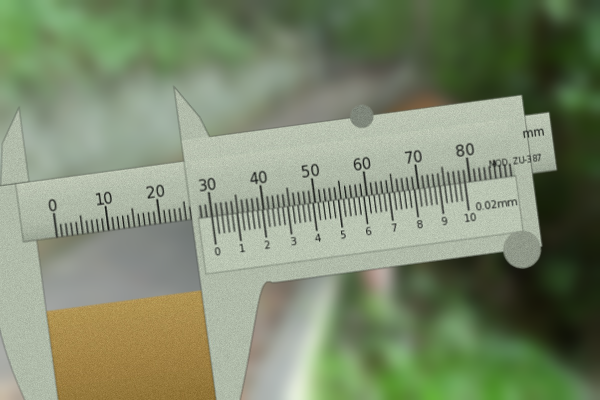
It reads 30.0 mm
